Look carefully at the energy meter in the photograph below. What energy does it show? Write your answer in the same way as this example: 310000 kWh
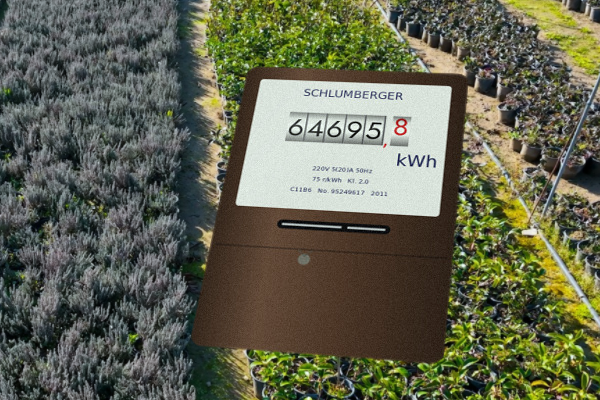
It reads 64695.8 kWh
